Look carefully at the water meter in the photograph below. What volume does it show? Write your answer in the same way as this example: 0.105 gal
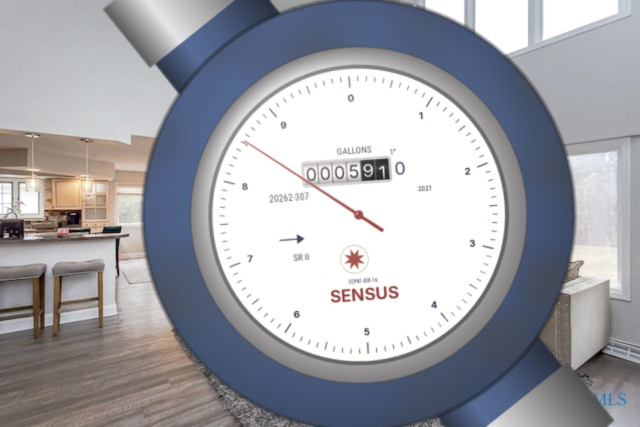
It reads 5908.5 gal
